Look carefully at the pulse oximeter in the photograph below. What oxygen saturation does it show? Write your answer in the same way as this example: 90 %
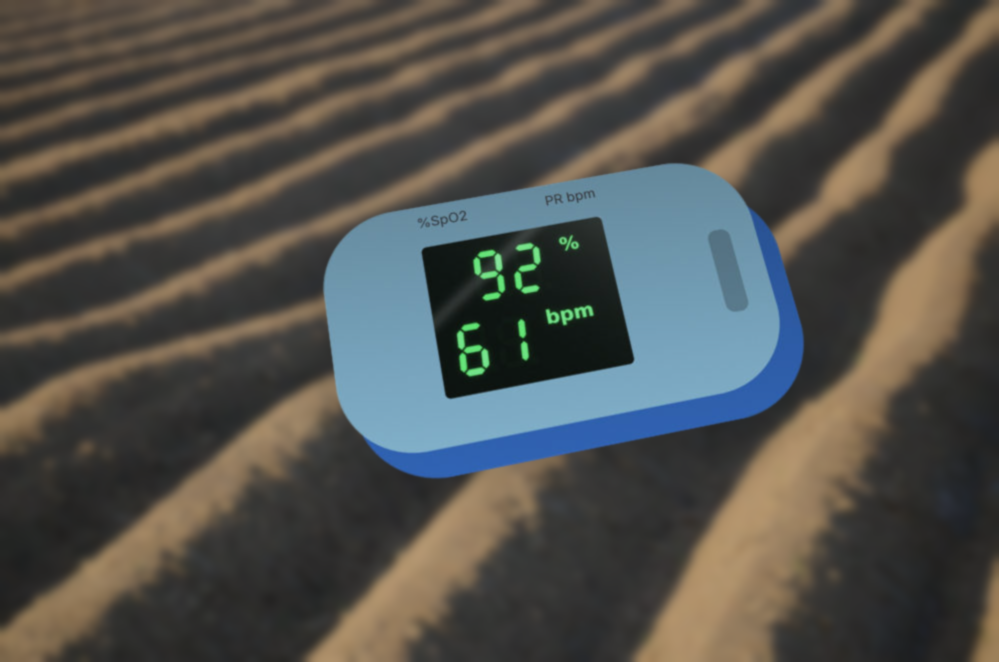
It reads 92 %
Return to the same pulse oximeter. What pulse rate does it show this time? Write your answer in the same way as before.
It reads 61 bpm
